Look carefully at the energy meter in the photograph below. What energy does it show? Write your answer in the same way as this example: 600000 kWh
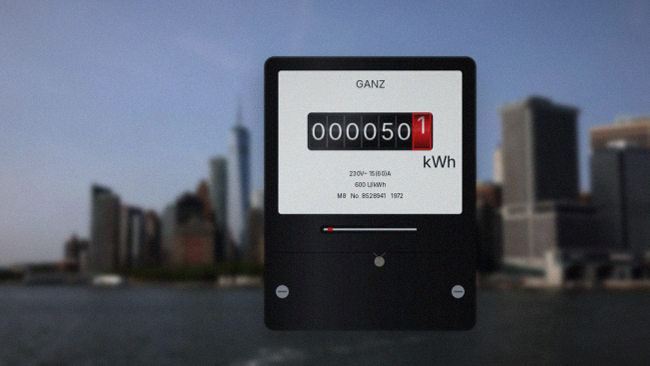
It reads 50.1 kWh
